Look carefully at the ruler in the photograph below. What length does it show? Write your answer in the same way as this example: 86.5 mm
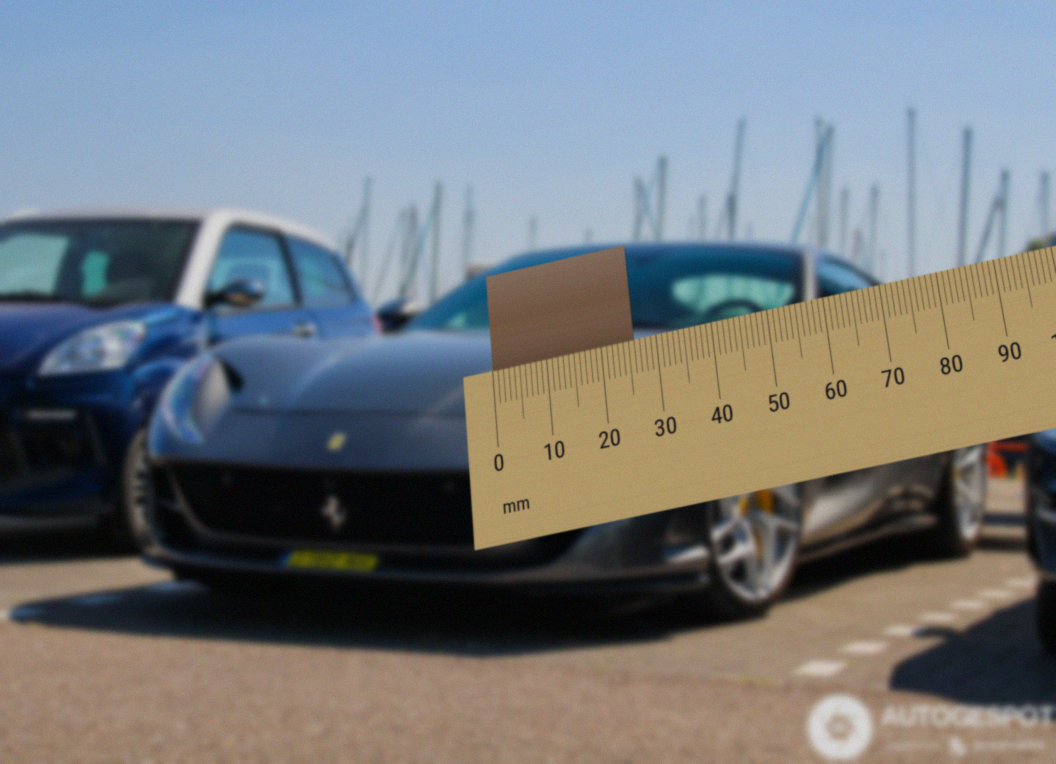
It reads 26 mm
